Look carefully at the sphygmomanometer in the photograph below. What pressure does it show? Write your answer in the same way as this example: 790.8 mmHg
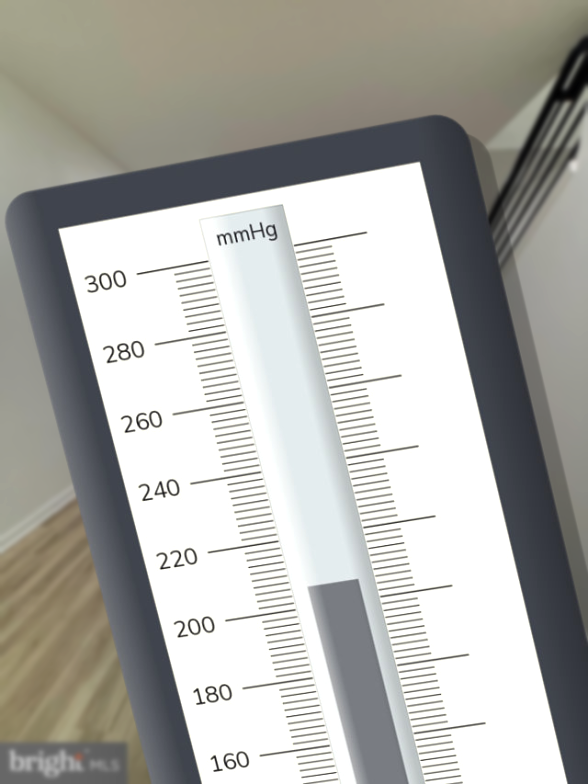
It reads 206 mmHg
